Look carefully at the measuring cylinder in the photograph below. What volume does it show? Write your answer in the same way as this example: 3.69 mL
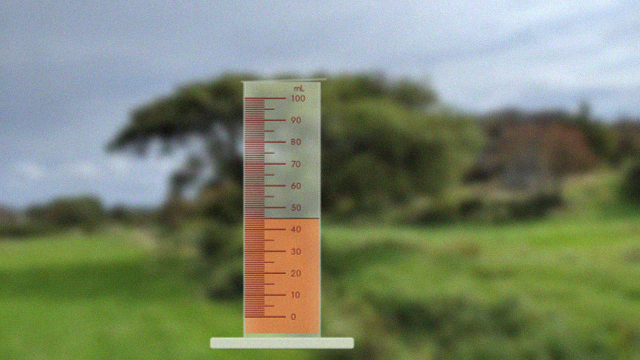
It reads 45 mL
